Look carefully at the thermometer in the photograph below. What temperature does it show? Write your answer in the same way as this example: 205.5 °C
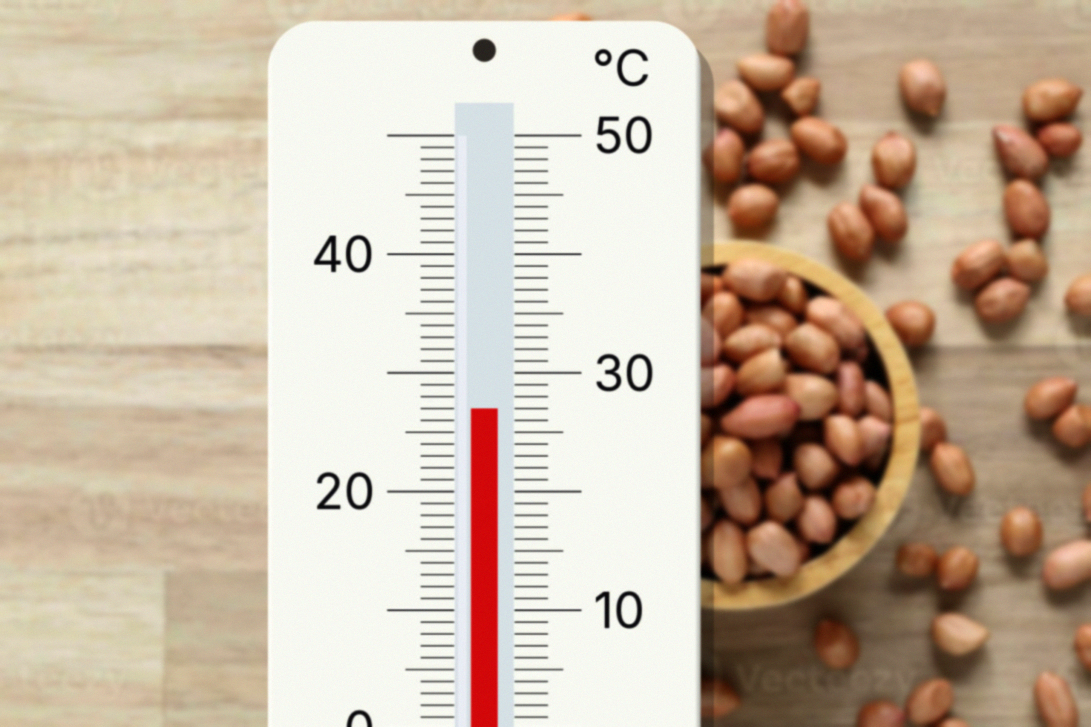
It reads 27 °C
